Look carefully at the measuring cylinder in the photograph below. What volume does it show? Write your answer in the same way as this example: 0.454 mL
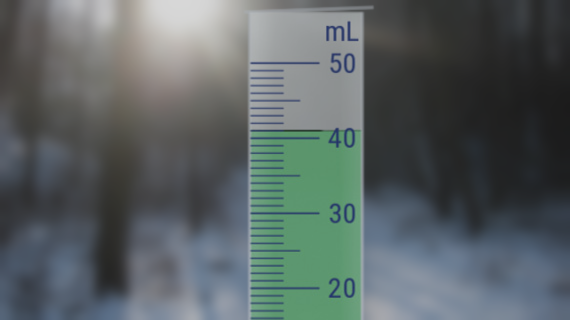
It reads 41 mL
